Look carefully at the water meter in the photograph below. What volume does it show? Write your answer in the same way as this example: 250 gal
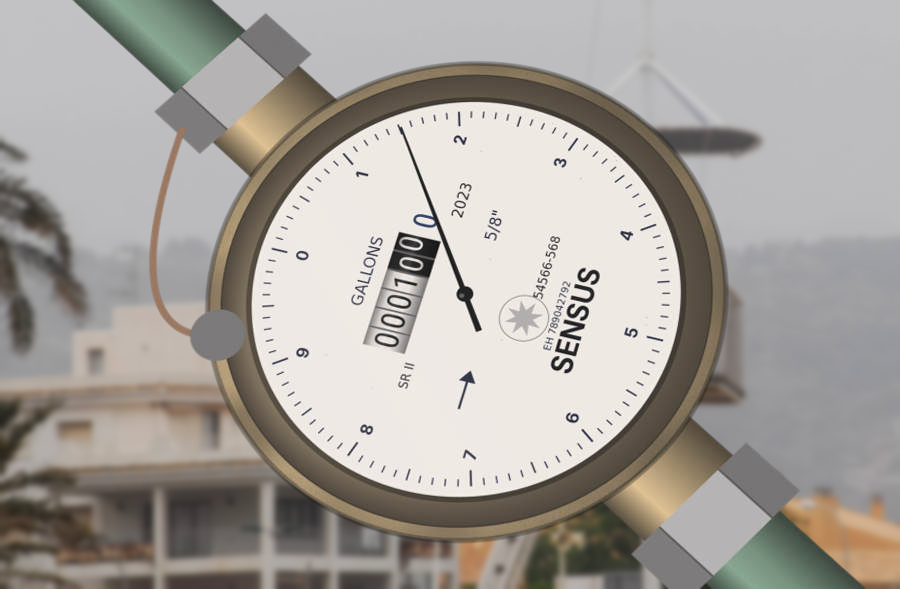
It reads 1001.5 gal
